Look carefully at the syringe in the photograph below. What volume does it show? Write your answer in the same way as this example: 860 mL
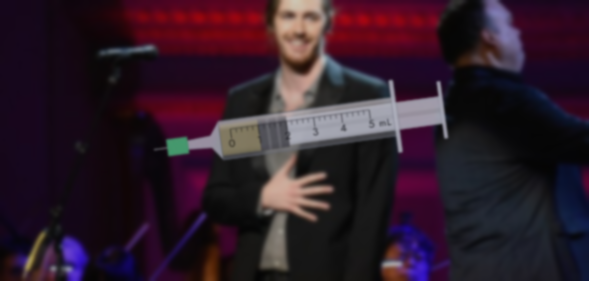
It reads 1 mL
